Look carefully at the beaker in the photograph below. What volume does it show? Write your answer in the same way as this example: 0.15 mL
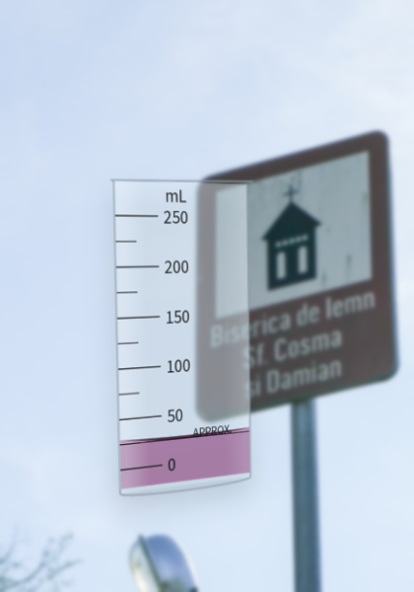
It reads 25 mL
